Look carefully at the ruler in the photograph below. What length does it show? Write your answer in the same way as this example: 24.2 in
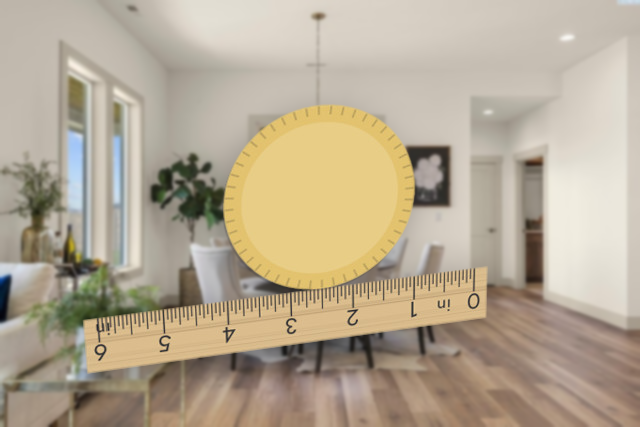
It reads 3 in
